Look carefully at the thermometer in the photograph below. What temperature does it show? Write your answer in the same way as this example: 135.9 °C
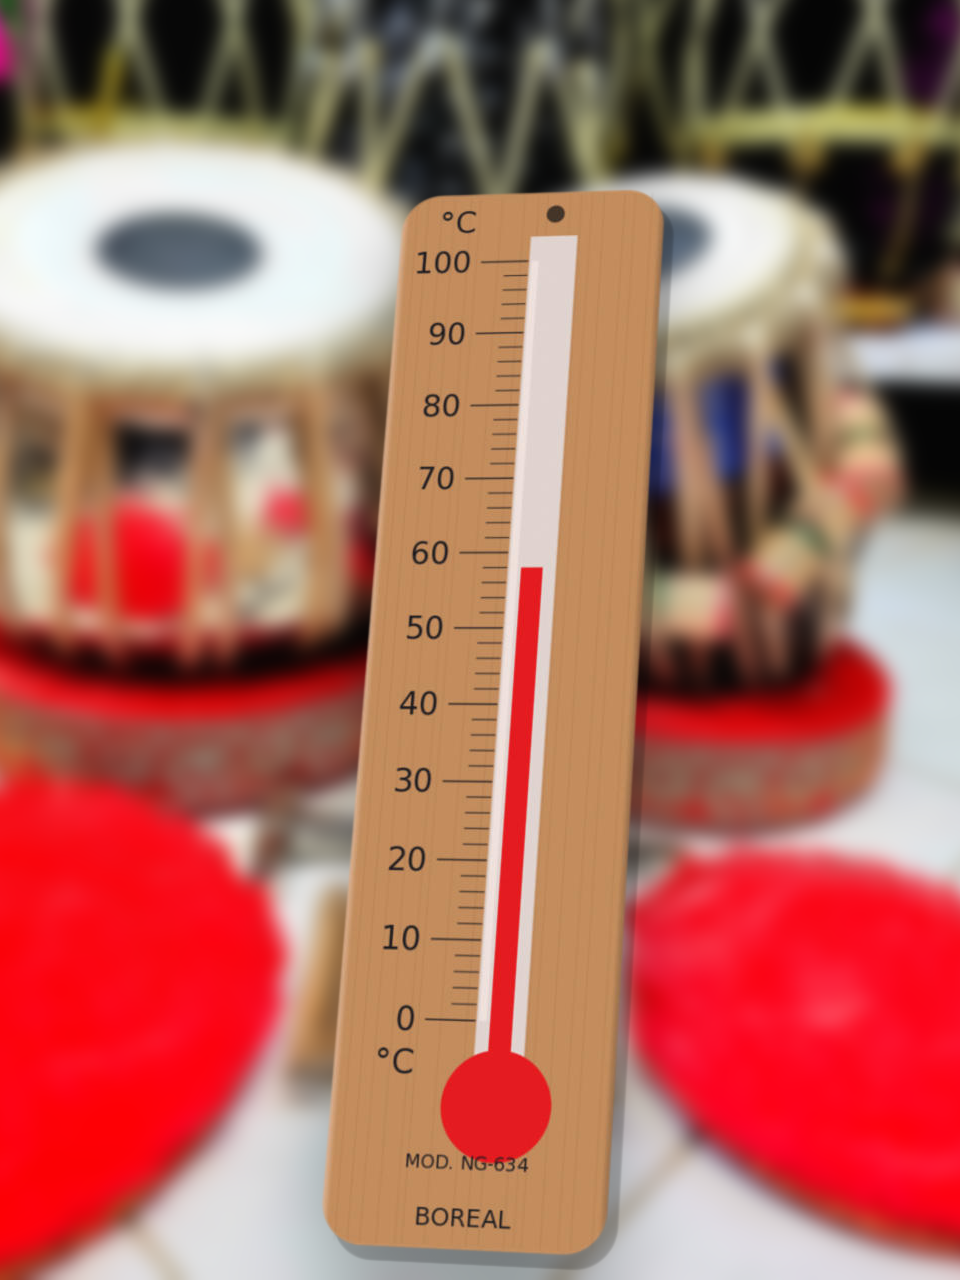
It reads 58 °C
